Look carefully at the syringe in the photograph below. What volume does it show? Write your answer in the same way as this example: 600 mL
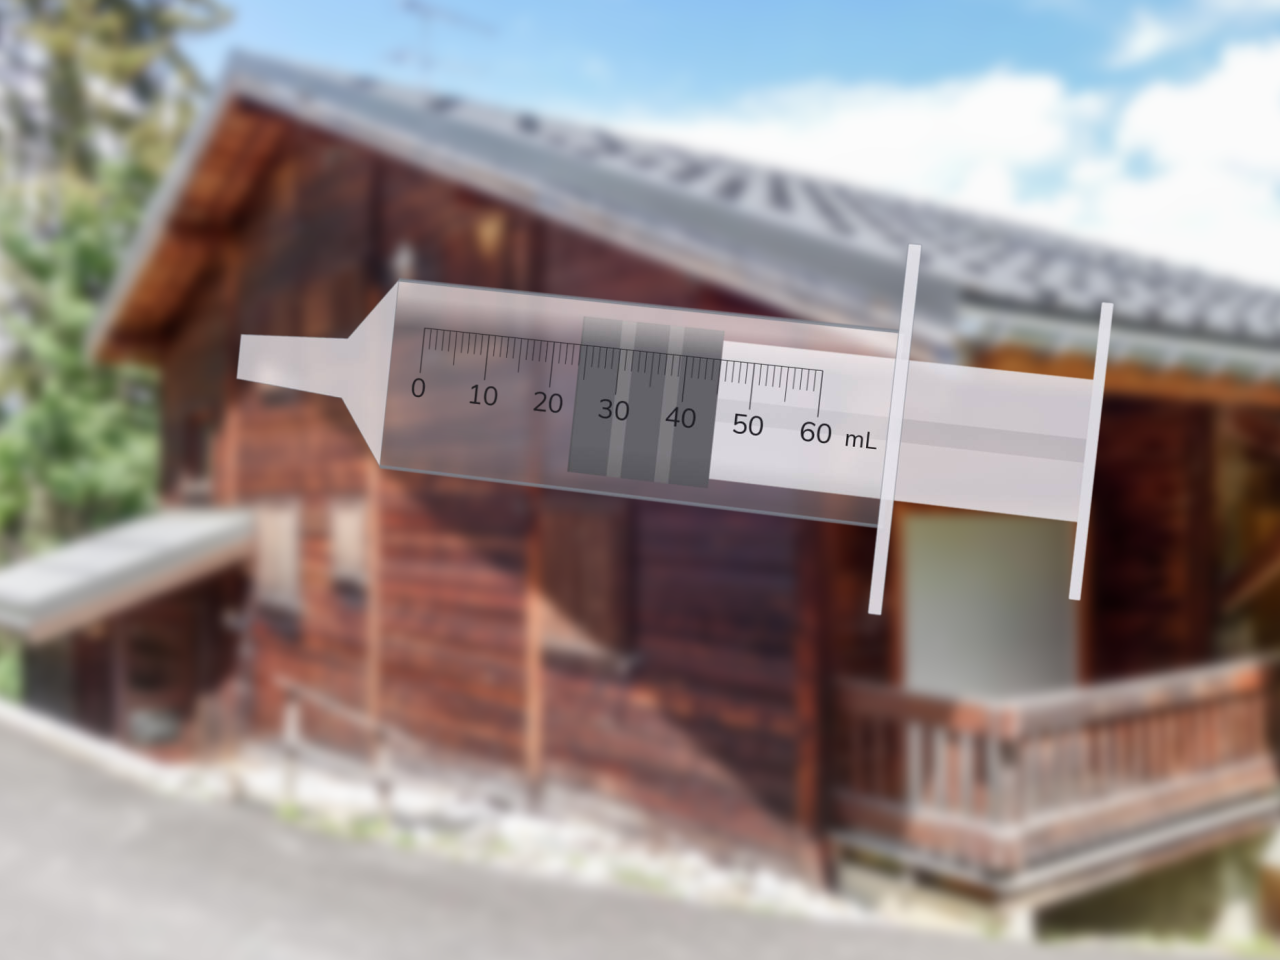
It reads 24 mL
